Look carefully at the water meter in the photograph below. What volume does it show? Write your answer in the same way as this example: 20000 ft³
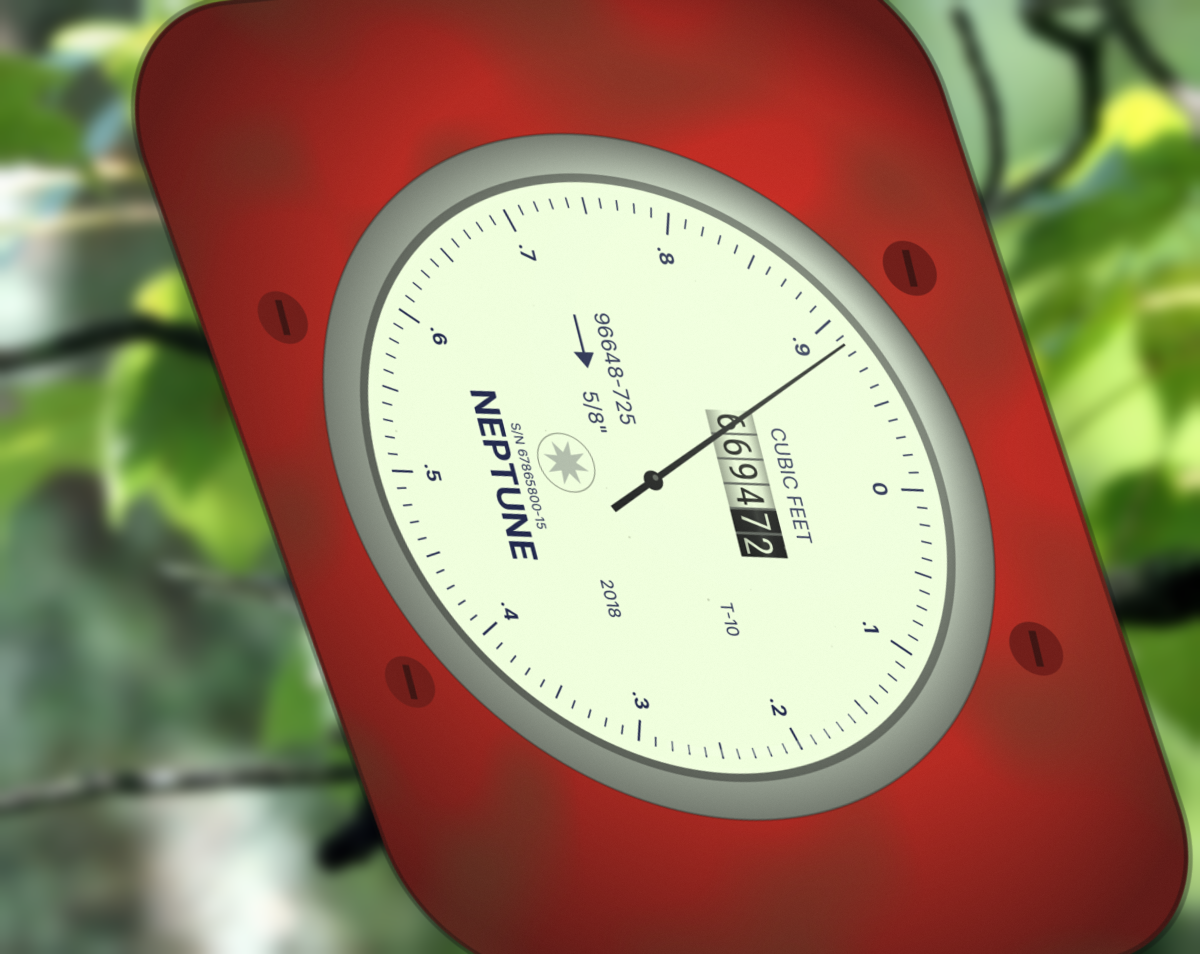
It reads 669471.91 ft³
